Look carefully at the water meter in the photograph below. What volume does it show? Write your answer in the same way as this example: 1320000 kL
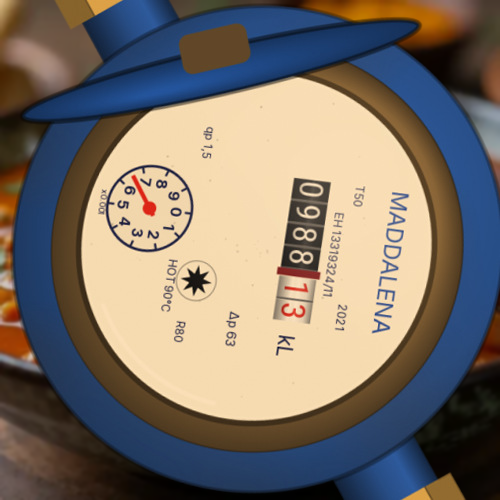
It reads 988.136 kL
